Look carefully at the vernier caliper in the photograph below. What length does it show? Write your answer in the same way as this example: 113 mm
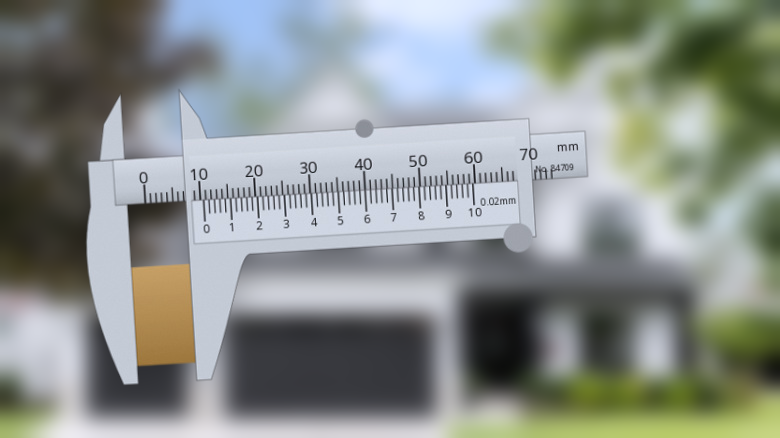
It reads 10.6 mm
